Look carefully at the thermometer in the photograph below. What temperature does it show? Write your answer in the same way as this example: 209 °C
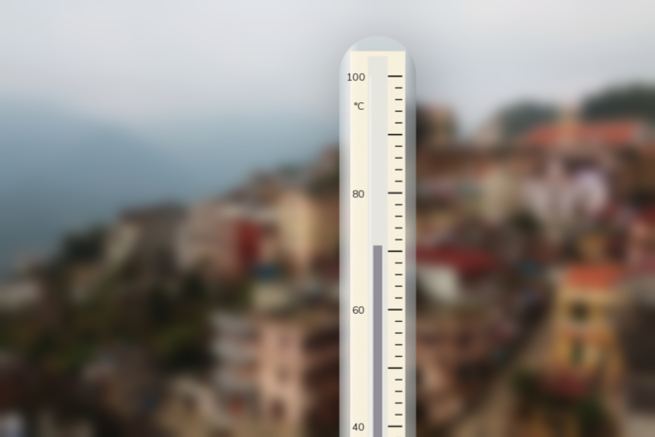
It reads 71 °C
